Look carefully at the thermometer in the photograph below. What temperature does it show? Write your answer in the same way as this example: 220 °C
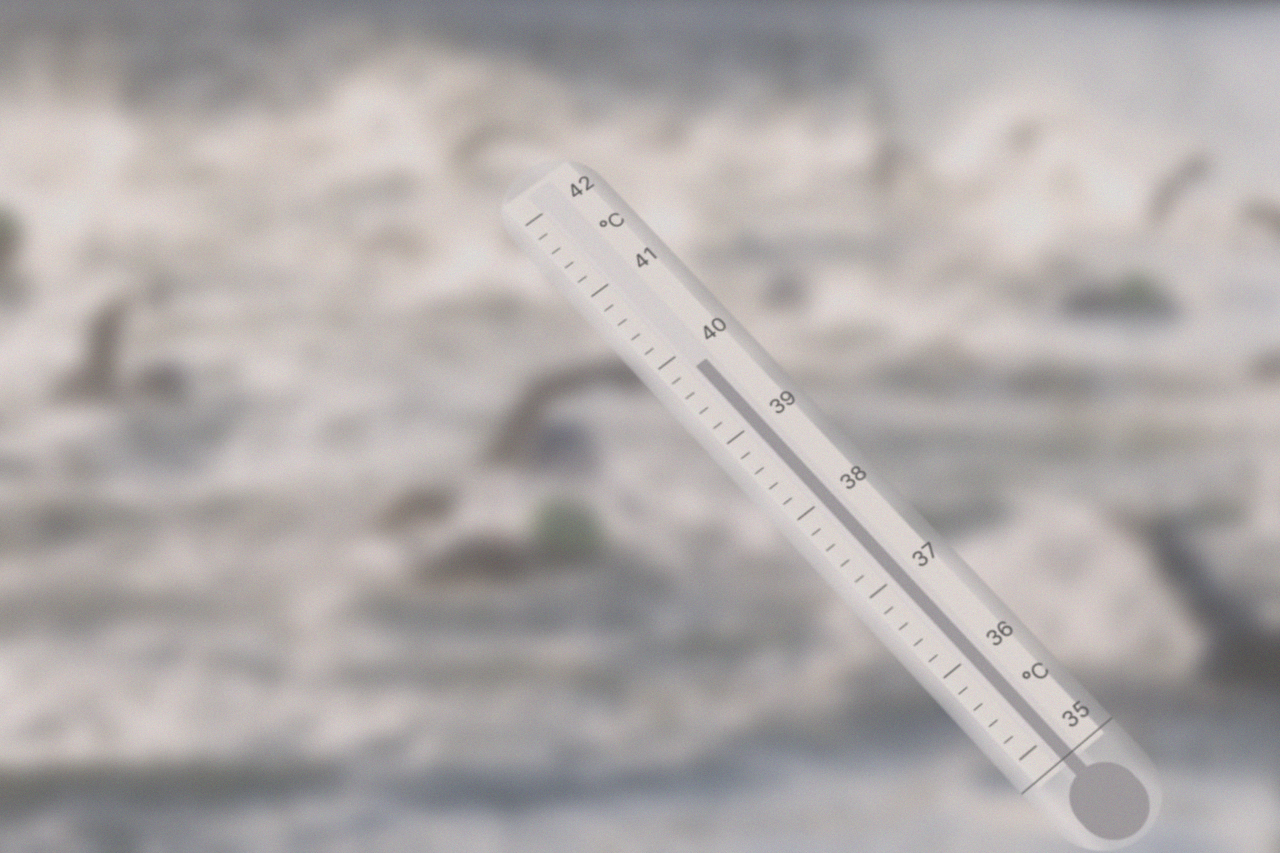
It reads 39.8 °C
